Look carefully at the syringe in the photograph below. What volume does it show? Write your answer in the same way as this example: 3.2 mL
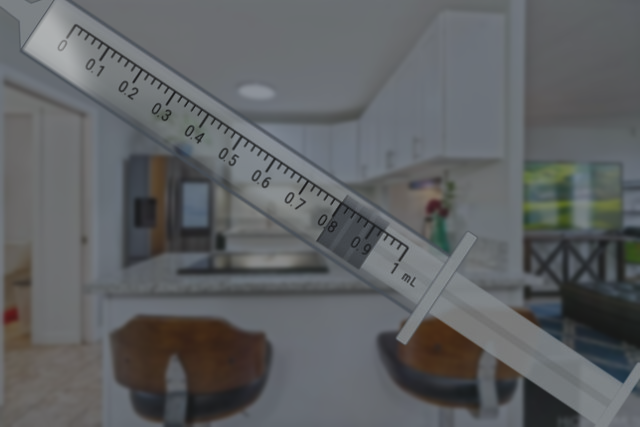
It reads 0.8 mL
